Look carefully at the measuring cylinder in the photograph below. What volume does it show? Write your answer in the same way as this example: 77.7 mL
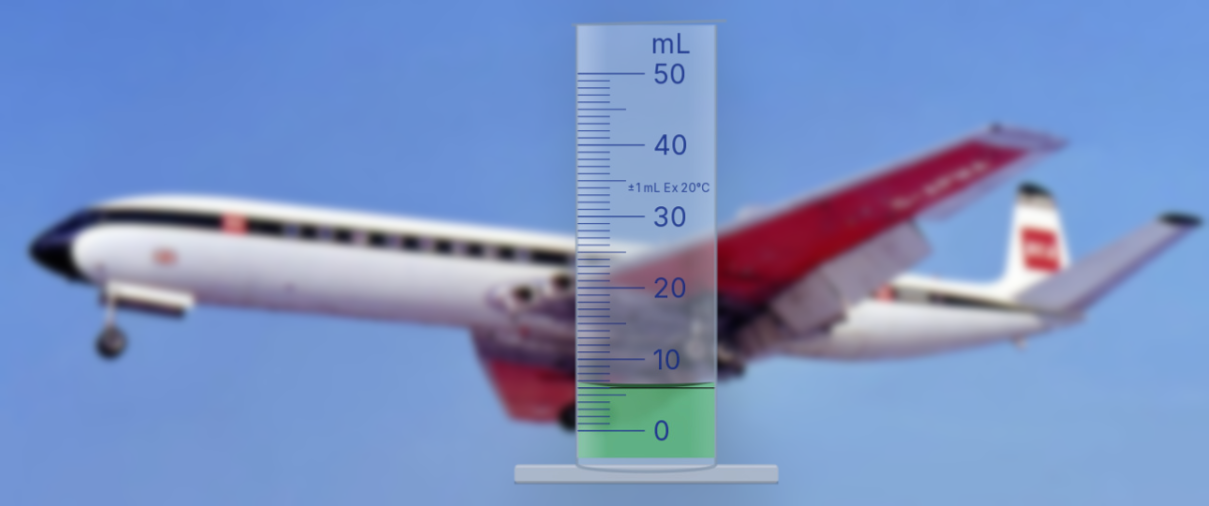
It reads 6 mL
